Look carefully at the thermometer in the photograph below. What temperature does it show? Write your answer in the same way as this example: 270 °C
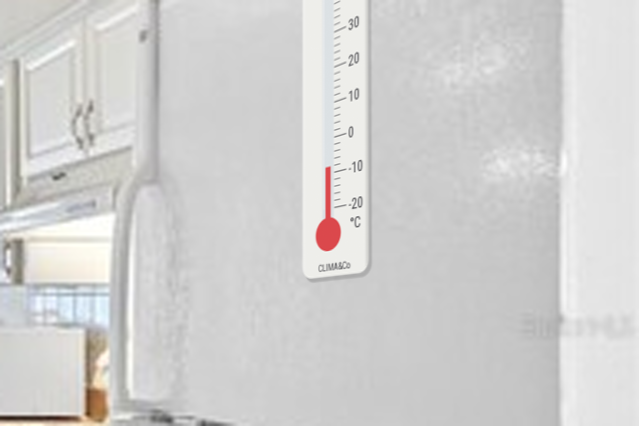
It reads -8 °C
